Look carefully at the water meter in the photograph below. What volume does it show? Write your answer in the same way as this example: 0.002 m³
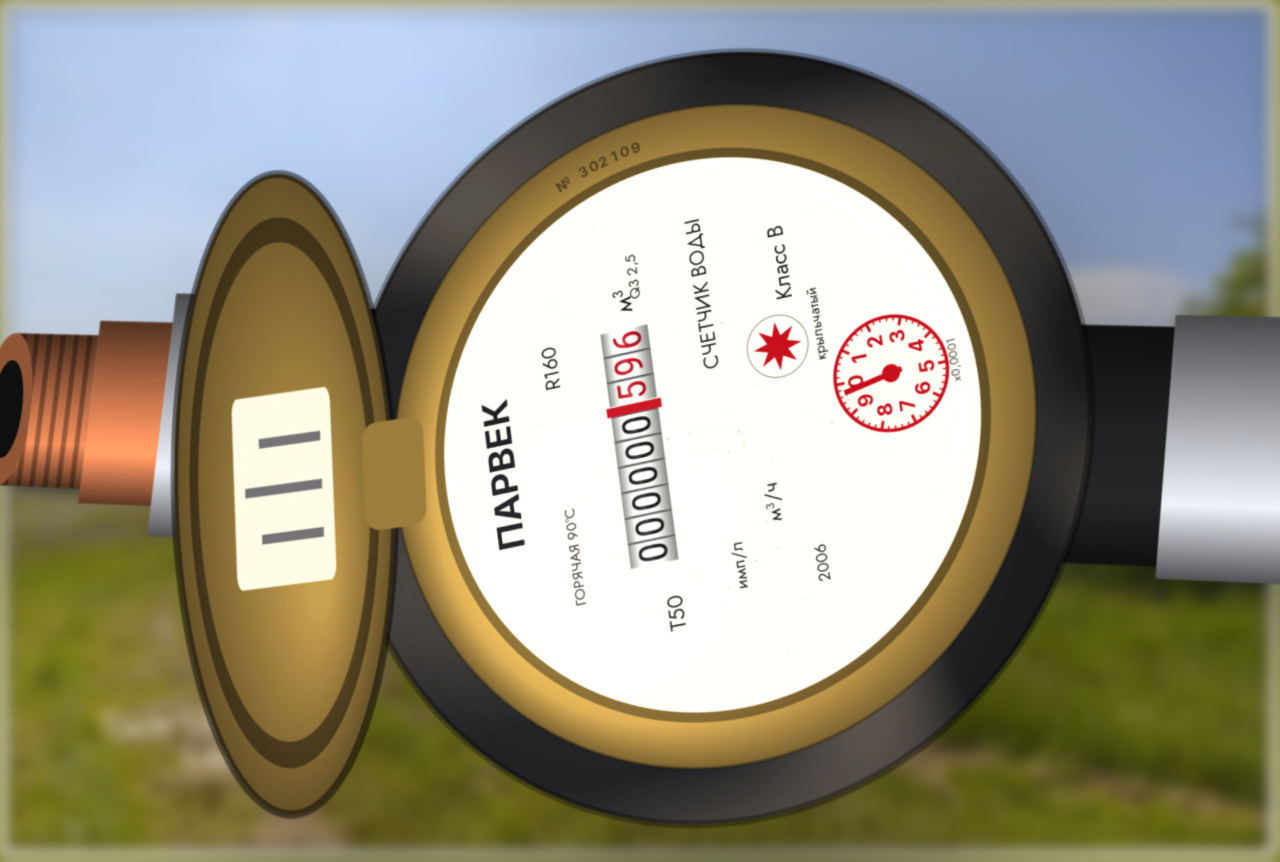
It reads 0.5959 m³
